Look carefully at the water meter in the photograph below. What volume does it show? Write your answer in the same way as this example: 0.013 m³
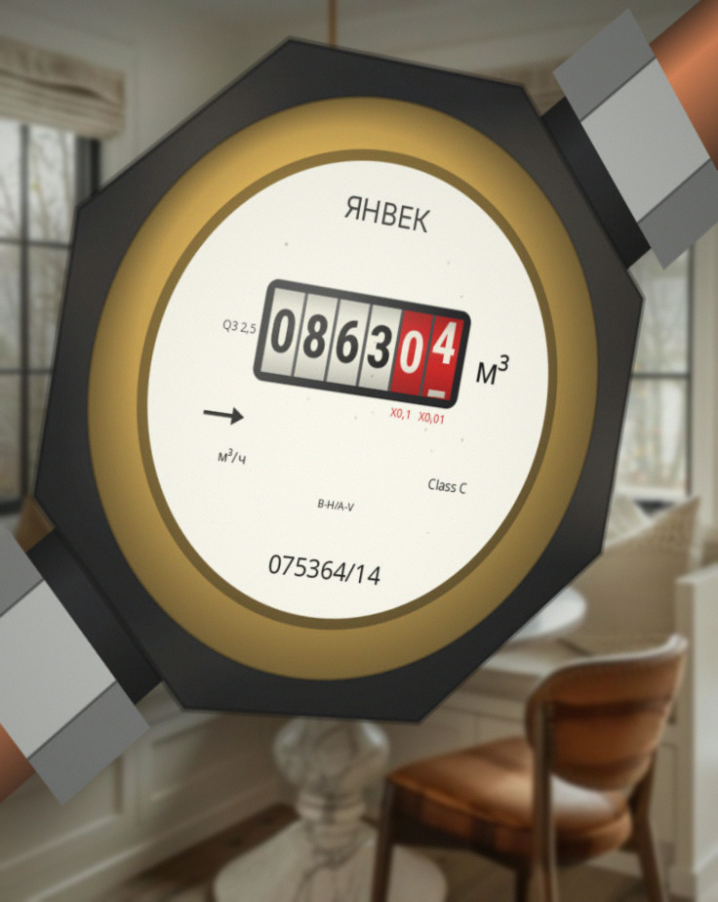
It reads 863.04 m³
